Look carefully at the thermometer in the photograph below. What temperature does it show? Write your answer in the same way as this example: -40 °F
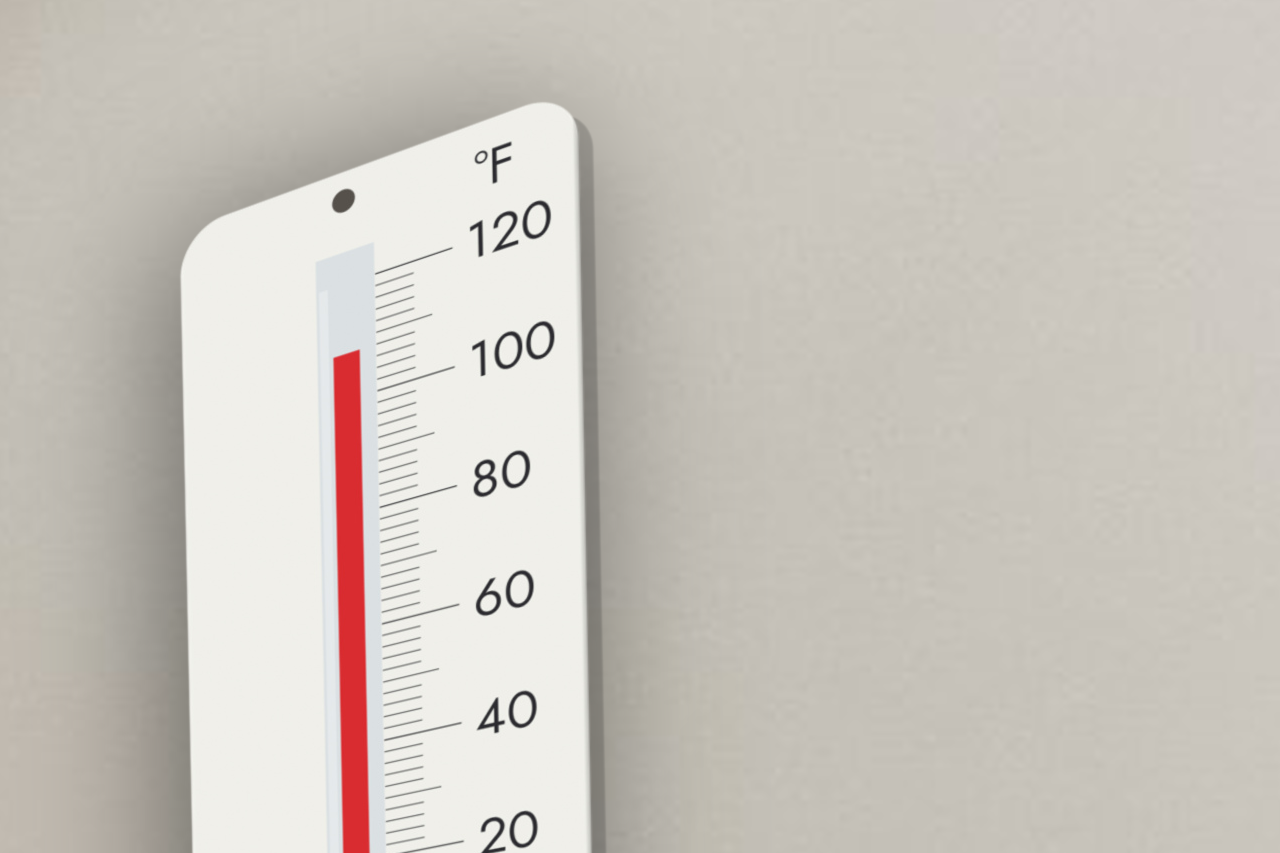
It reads 108 °F
